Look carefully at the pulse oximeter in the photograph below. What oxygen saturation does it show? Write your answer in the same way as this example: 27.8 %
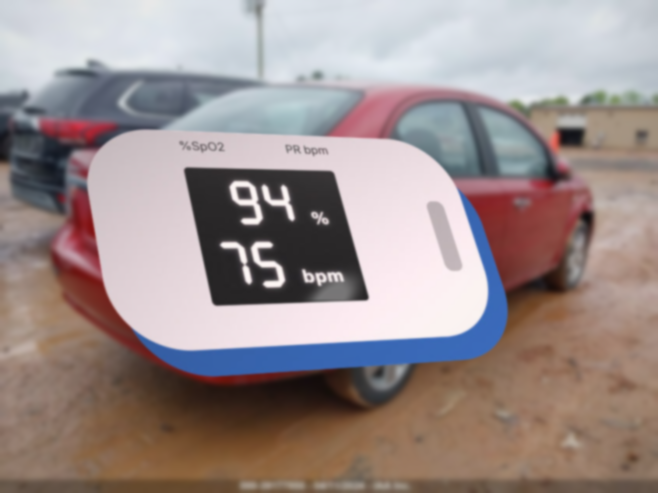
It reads 94 %
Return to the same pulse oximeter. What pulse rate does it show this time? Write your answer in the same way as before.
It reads 75 bpm
